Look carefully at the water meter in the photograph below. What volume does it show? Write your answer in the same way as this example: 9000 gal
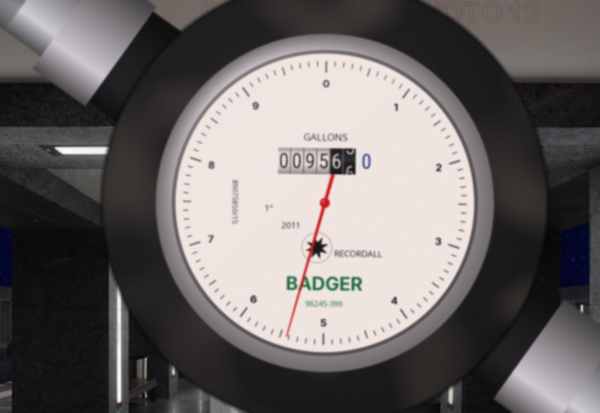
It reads 95655.4 gal
